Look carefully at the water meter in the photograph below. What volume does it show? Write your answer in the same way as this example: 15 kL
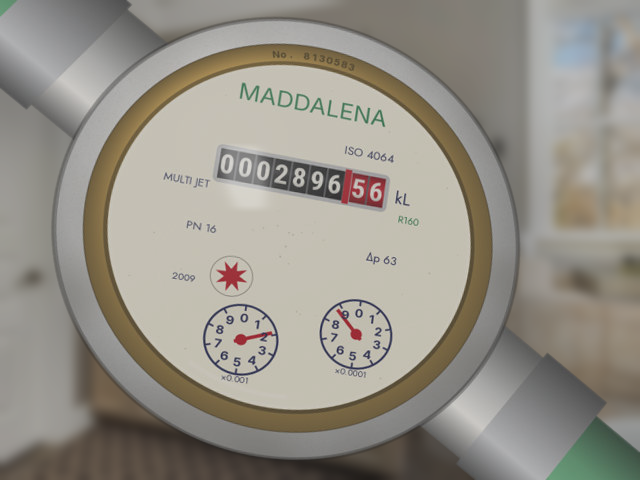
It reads 2896.5618 kL
